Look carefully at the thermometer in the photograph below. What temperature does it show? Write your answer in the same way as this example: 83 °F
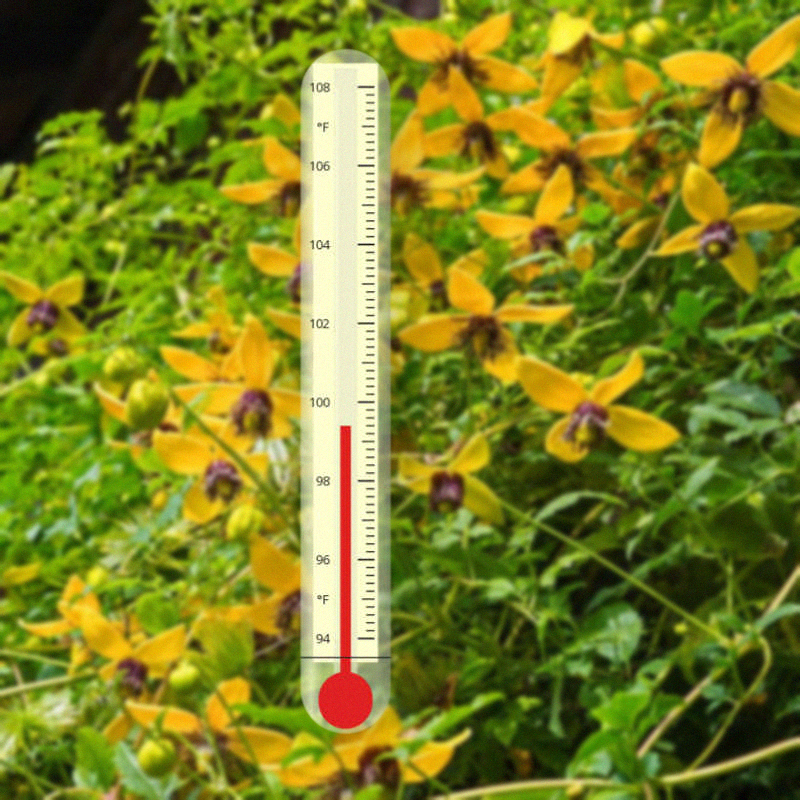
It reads 99.4 °F
